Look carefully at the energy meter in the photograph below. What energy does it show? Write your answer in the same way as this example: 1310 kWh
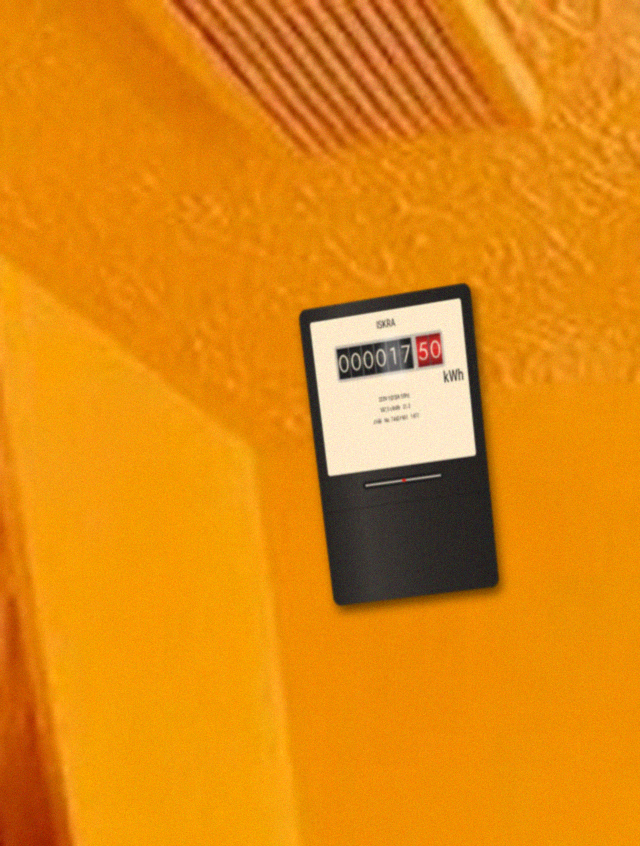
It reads 17.50 kWh
